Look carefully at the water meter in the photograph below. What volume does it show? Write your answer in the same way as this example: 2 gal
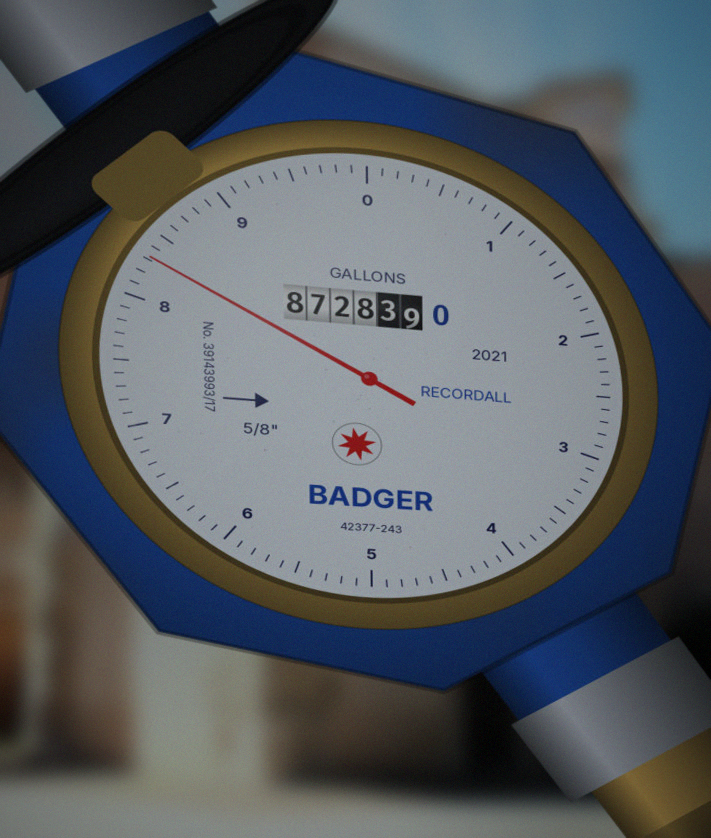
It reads 8728388.3 gal
